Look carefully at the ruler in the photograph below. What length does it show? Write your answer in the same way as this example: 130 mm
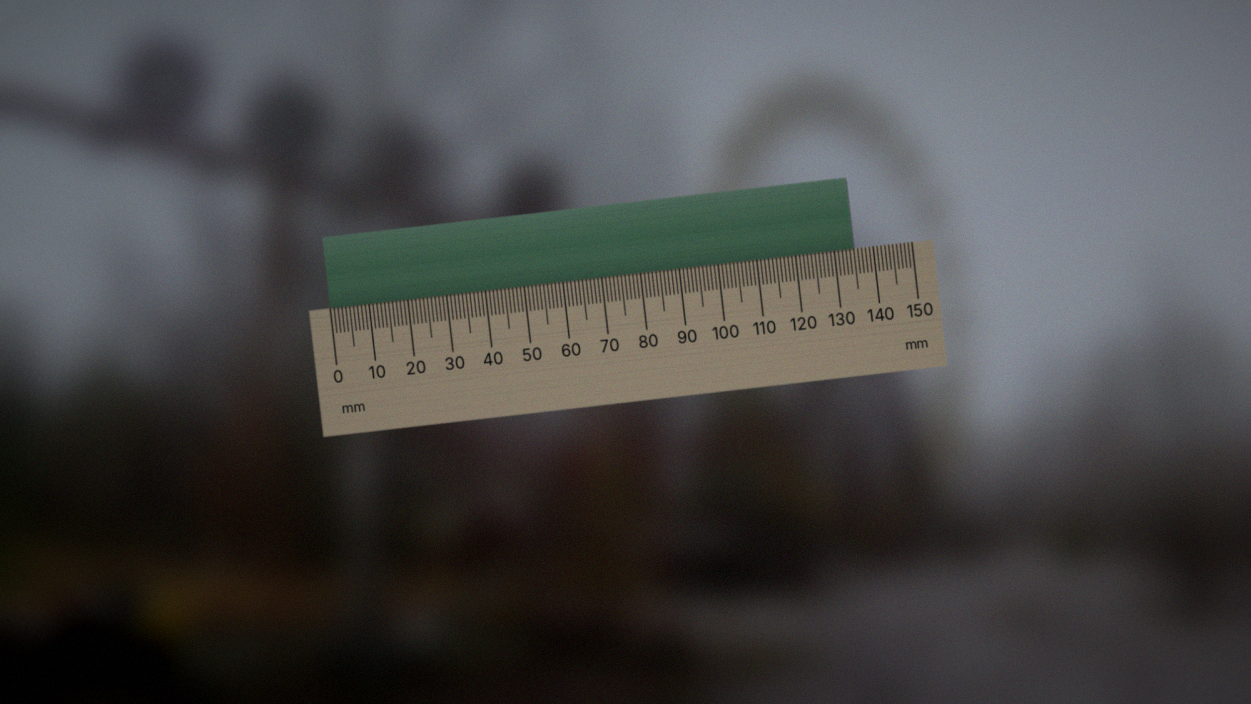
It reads 135 mm
